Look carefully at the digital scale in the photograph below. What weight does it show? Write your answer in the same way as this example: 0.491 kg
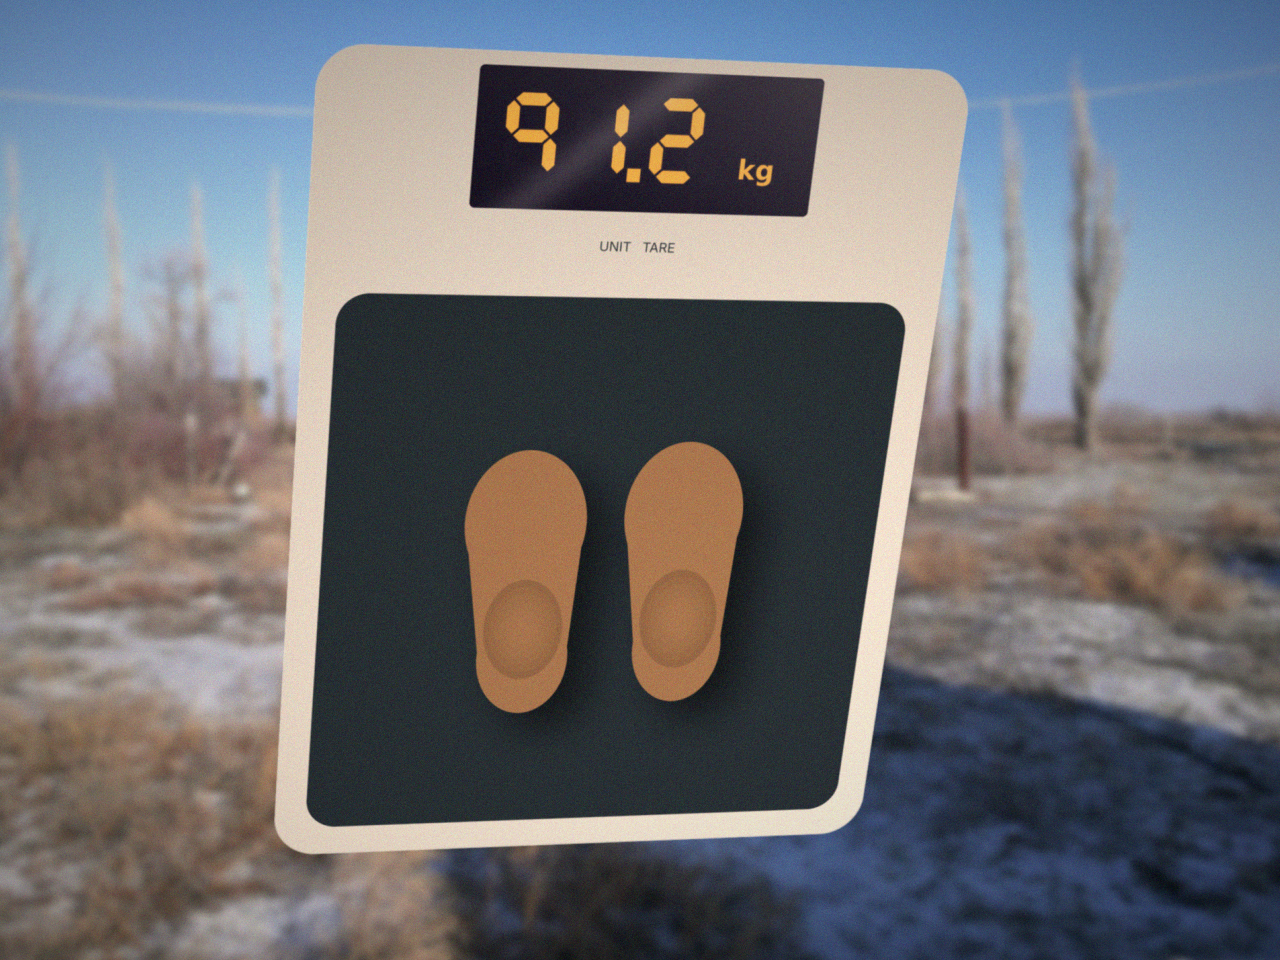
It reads 91.2 kg
